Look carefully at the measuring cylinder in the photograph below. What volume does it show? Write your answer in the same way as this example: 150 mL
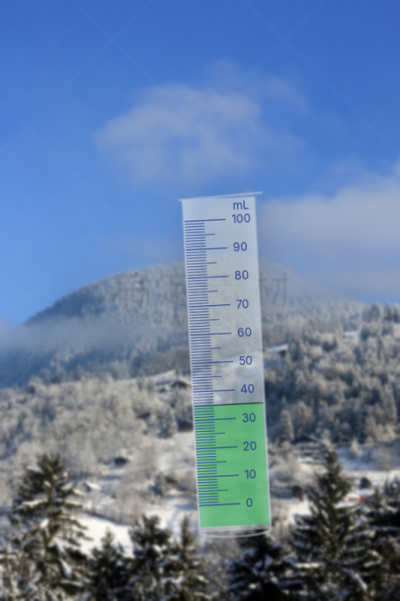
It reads 35 mL
